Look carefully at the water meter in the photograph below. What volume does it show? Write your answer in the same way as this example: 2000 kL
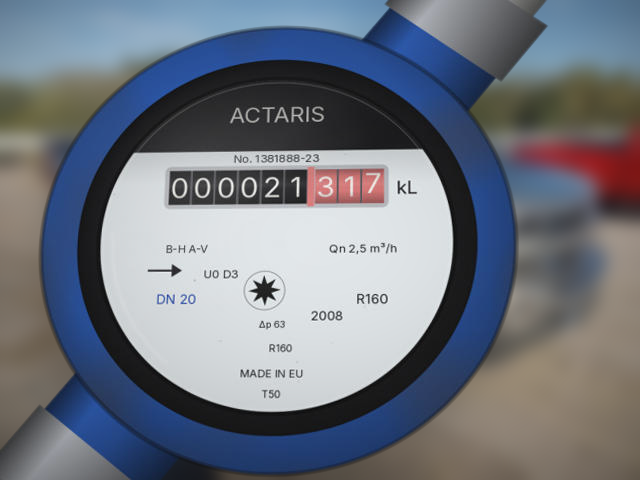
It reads 21.317 kL
